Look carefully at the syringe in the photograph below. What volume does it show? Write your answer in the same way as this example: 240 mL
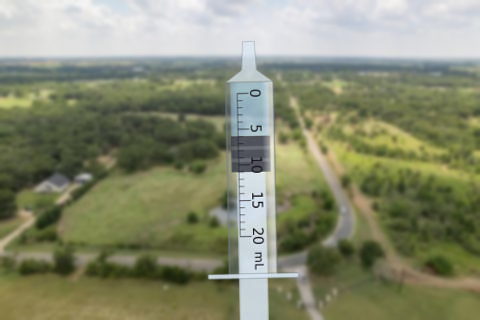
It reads 6 mL
